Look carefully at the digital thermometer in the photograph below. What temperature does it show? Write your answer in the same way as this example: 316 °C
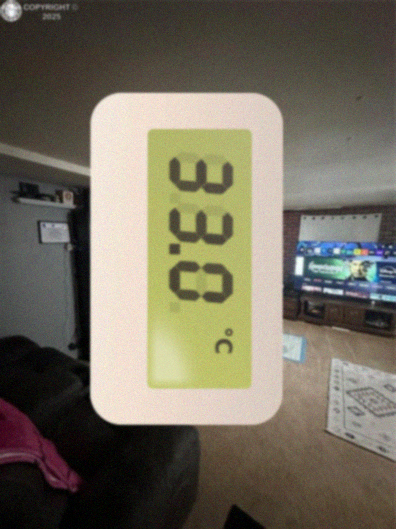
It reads 33.0 °C
